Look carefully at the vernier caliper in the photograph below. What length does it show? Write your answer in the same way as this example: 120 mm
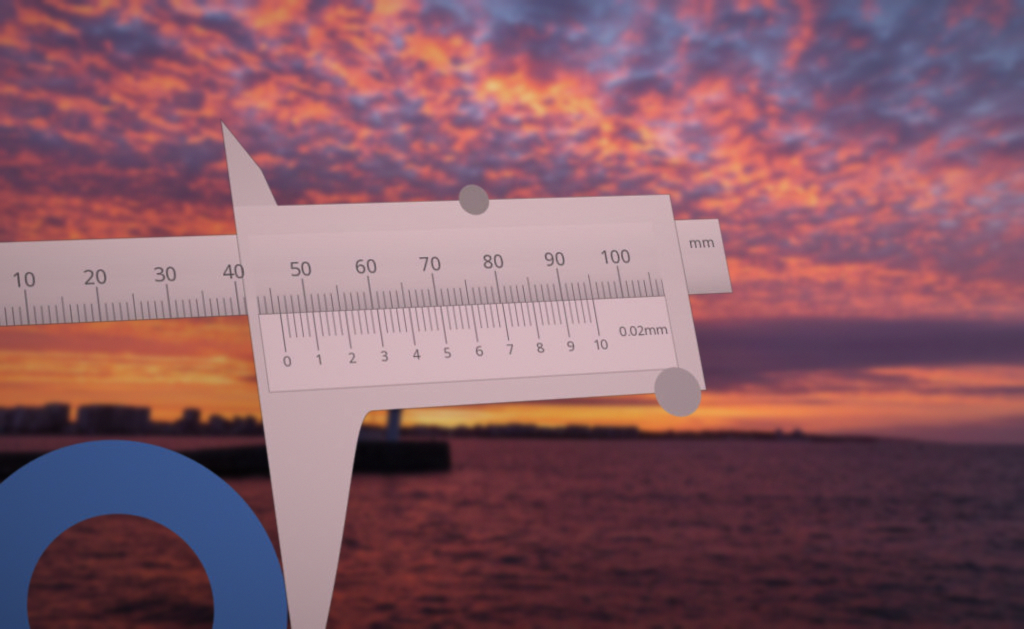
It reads 46.0 mm
